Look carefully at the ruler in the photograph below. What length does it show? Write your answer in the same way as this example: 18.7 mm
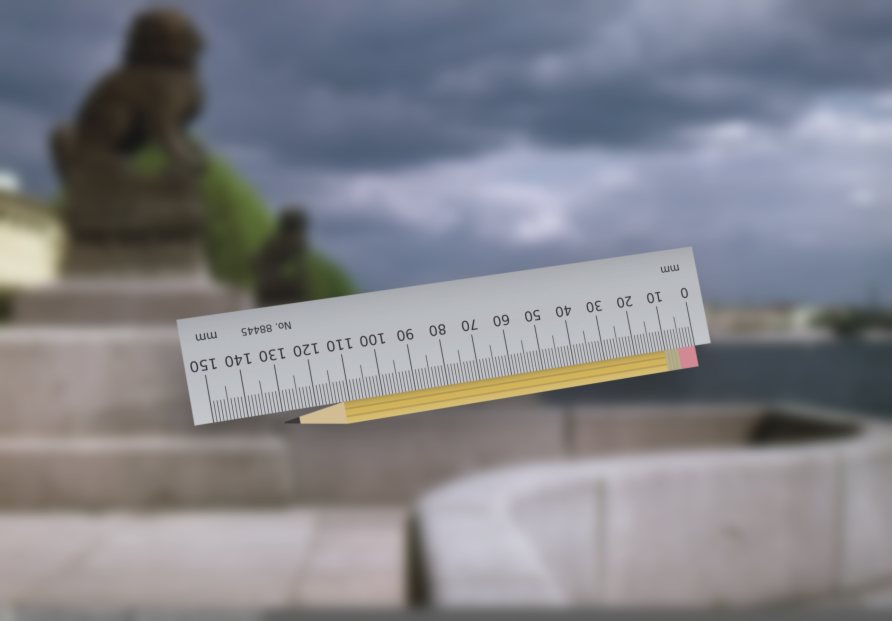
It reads 130 mm
